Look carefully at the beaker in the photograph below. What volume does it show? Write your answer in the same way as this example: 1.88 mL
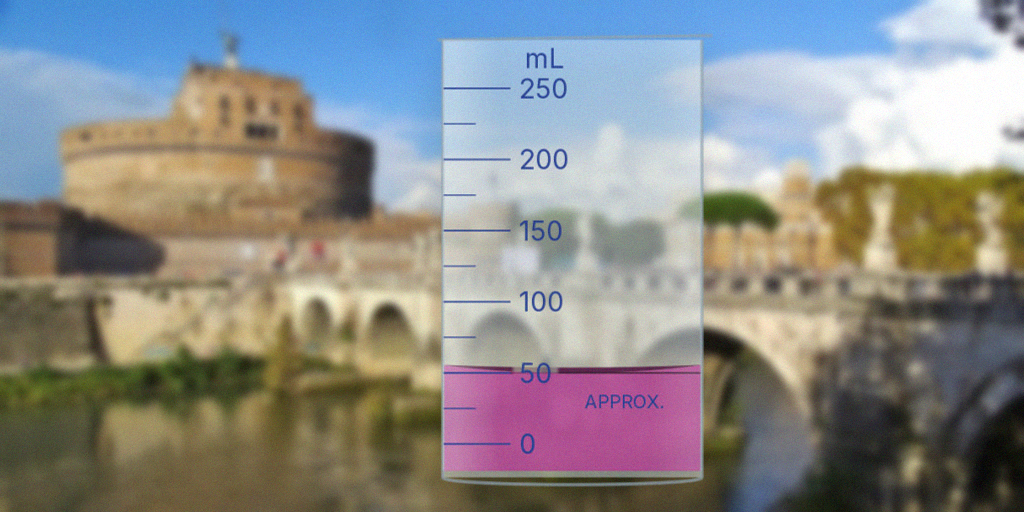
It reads 50 mL
